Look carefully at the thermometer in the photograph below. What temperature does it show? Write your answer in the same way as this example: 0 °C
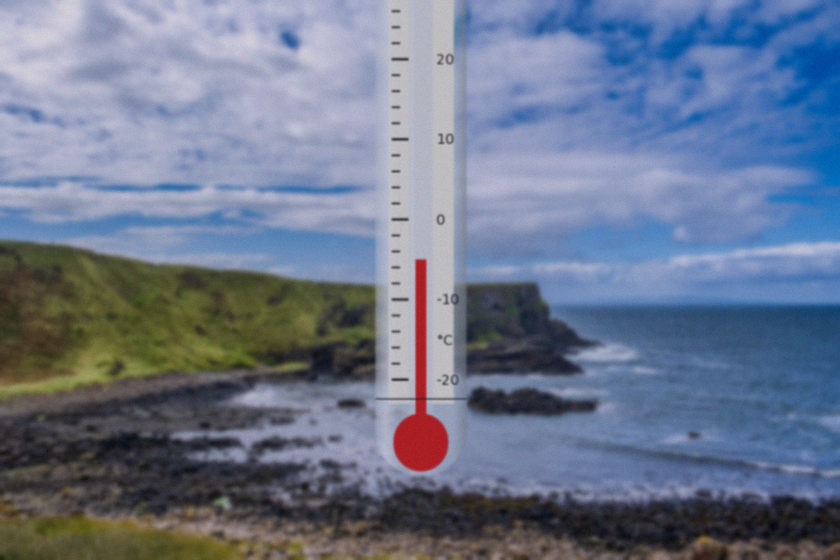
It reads -5 °C
